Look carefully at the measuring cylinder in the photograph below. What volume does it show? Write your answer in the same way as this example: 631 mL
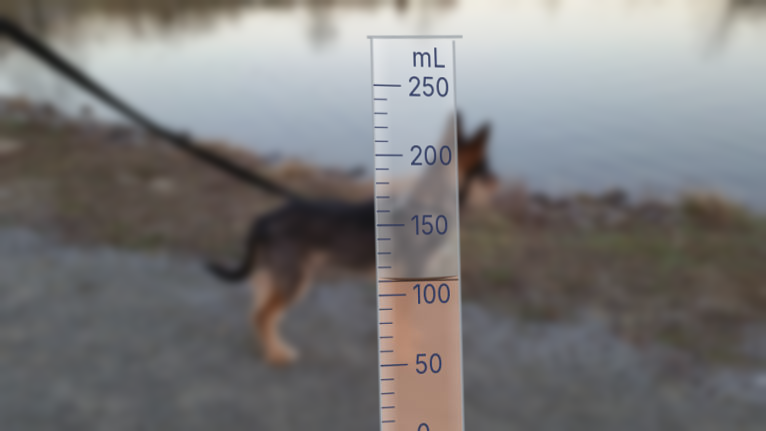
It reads 110 mL
